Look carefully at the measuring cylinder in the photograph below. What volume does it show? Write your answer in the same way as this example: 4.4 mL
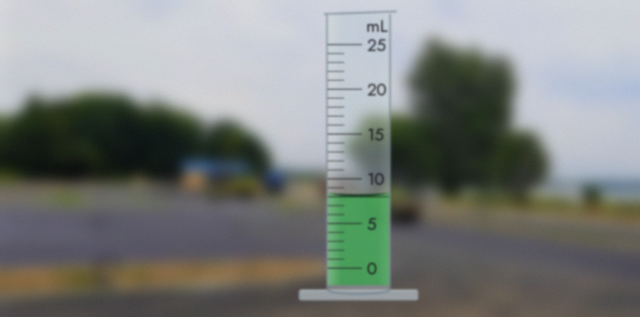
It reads 8 mL
